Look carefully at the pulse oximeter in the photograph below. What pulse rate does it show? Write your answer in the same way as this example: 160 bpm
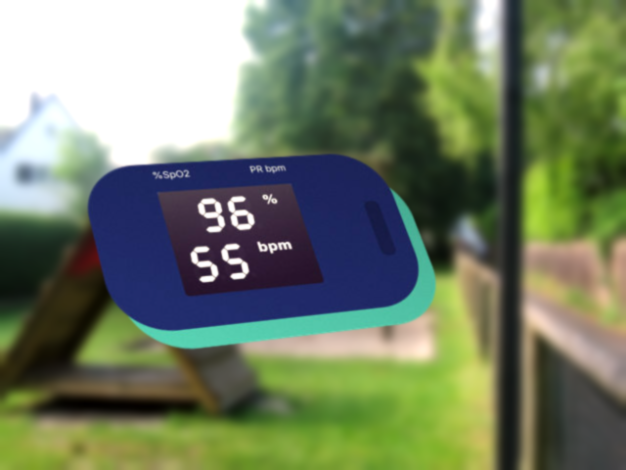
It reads 55 bpm
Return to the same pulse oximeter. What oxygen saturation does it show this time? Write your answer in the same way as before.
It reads 96 %
